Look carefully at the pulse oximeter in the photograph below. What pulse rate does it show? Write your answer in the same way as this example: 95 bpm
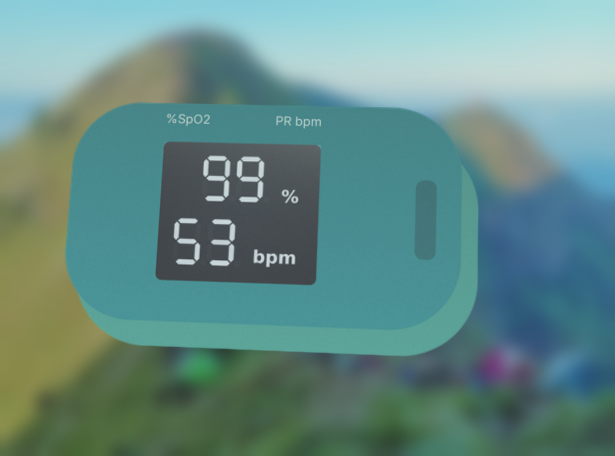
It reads 53 bpm
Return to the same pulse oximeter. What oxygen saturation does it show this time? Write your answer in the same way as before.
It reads 99 %
